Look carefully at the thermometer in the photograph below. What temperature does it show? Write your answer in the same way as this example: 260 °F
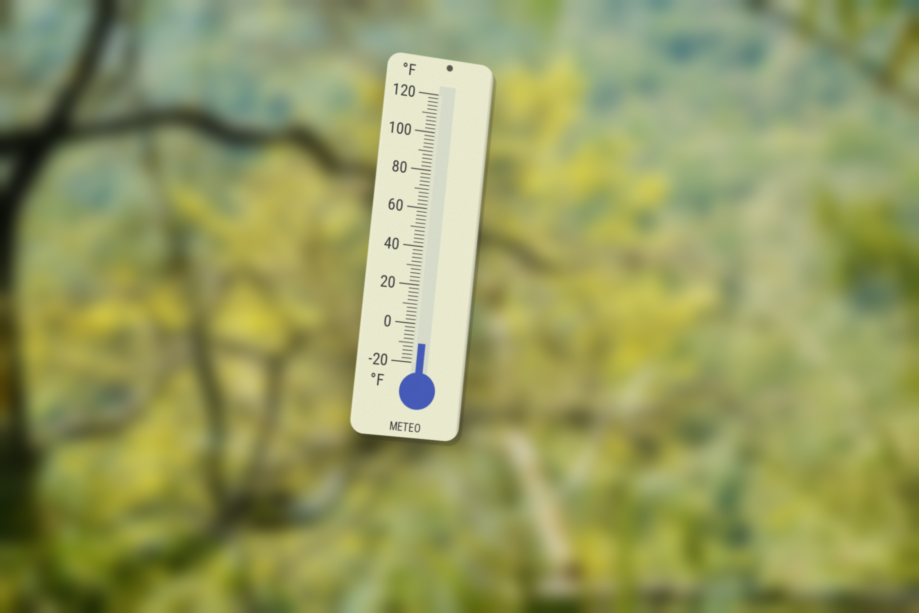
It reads -10 °F
